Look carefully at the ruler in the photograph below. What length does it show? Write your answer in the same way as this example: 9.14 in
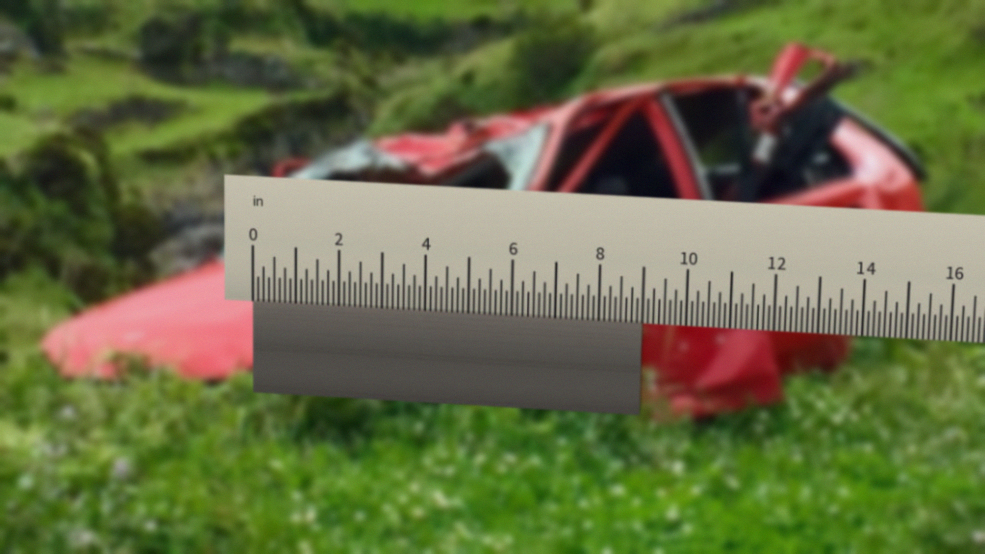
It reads 9 in
